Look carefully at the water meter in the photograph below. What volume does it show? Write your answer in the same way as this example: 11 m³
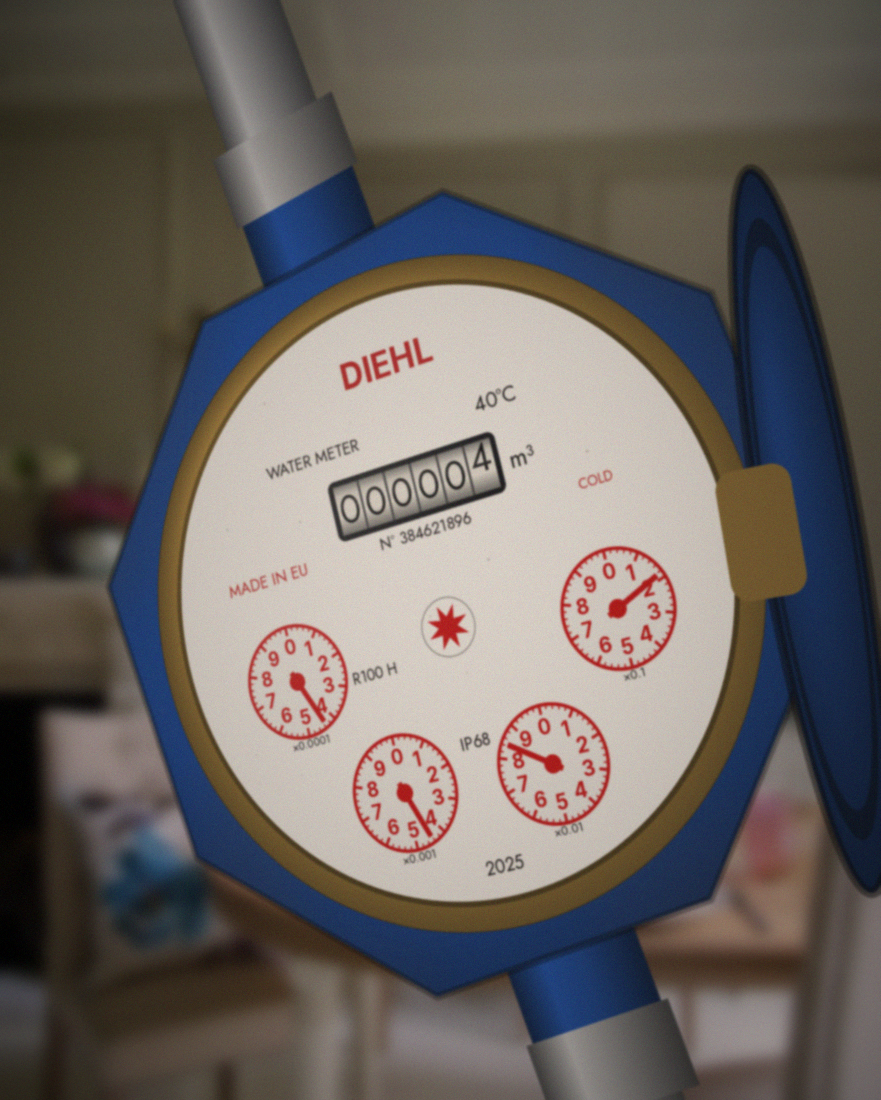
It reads 4.1844 m³
